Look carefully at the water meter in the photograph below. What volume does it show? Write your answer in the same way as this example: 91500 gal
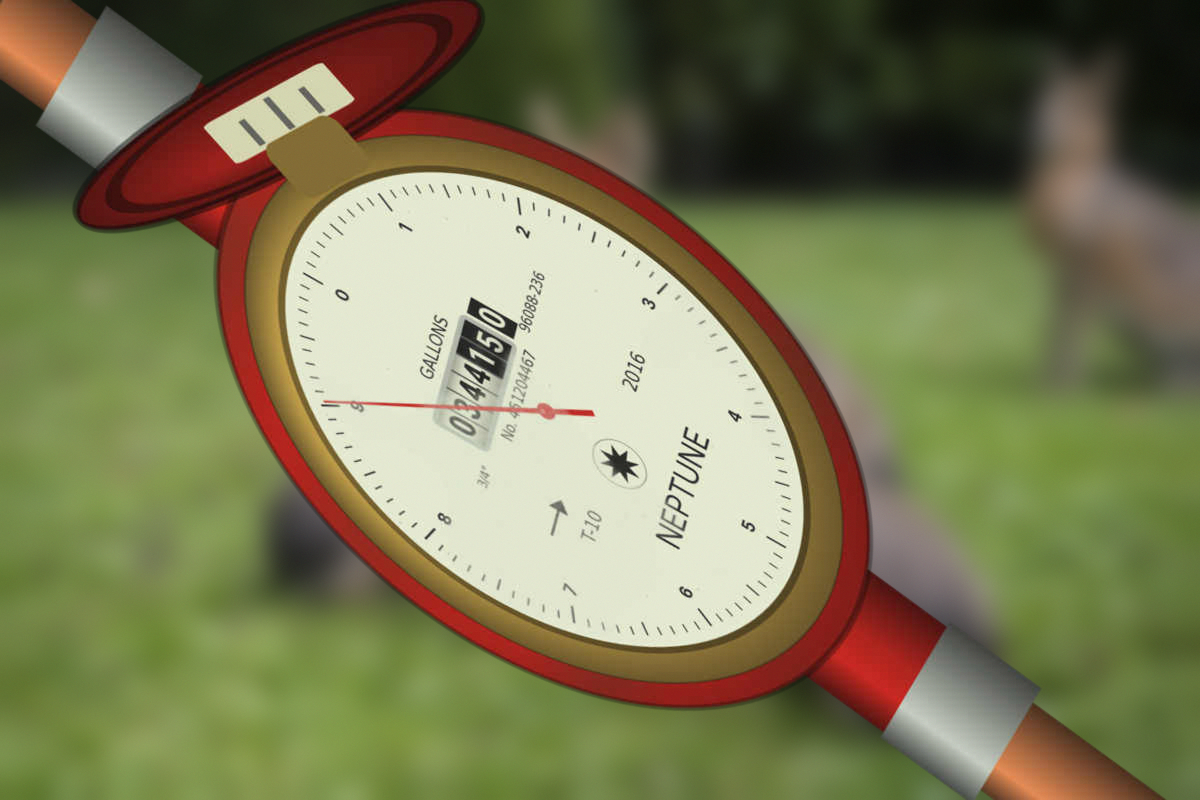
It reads 344149.0 gal
